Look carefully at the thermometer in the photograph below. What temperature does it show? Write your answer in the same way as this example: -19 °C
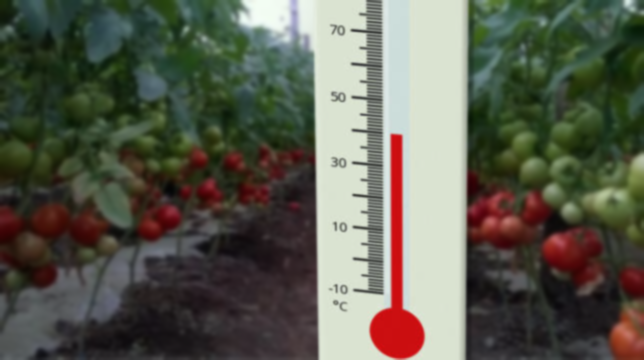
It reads 40 °C
